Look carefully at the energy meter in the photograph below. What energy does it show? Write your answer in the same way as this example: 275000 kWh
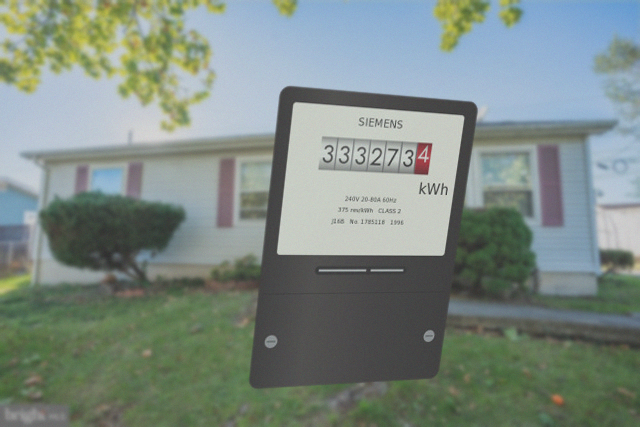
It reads 333273.4 kWh
